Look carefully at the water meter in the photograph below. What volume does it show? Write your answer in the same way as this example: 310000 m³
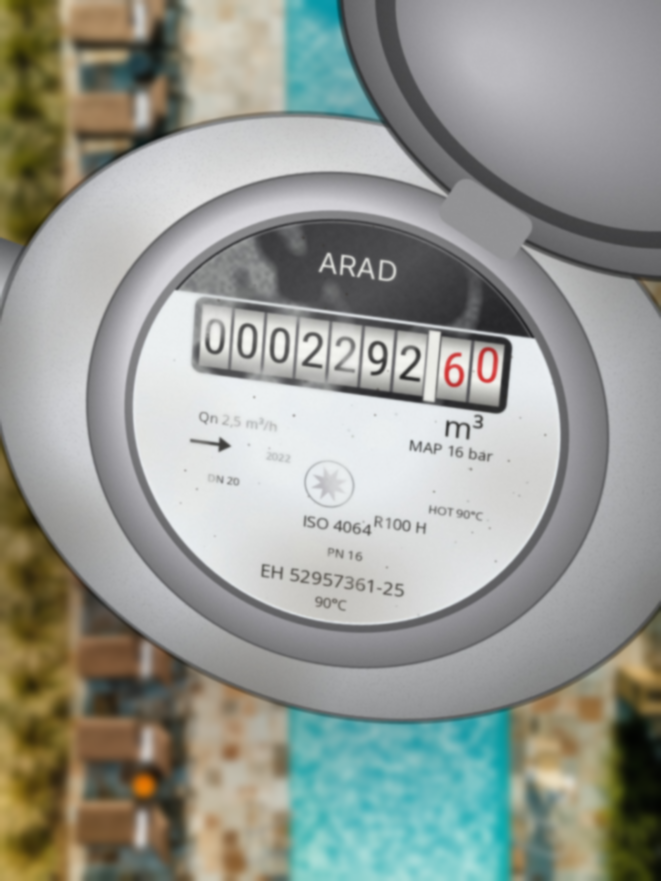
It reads 2292.60 m³
